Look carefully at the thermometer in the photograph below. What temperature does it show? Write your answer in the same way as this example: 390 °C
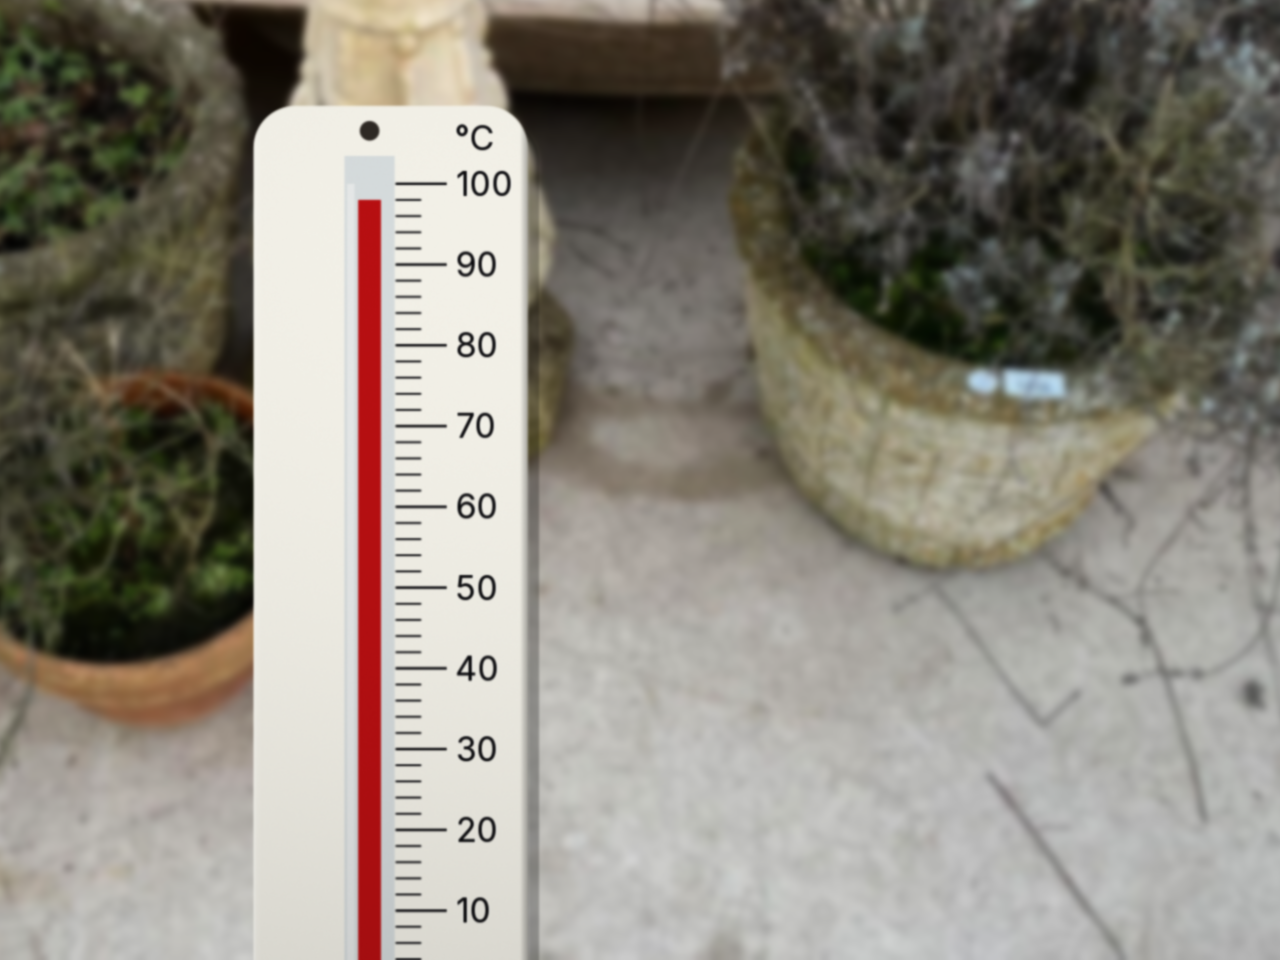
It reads 98 °C
